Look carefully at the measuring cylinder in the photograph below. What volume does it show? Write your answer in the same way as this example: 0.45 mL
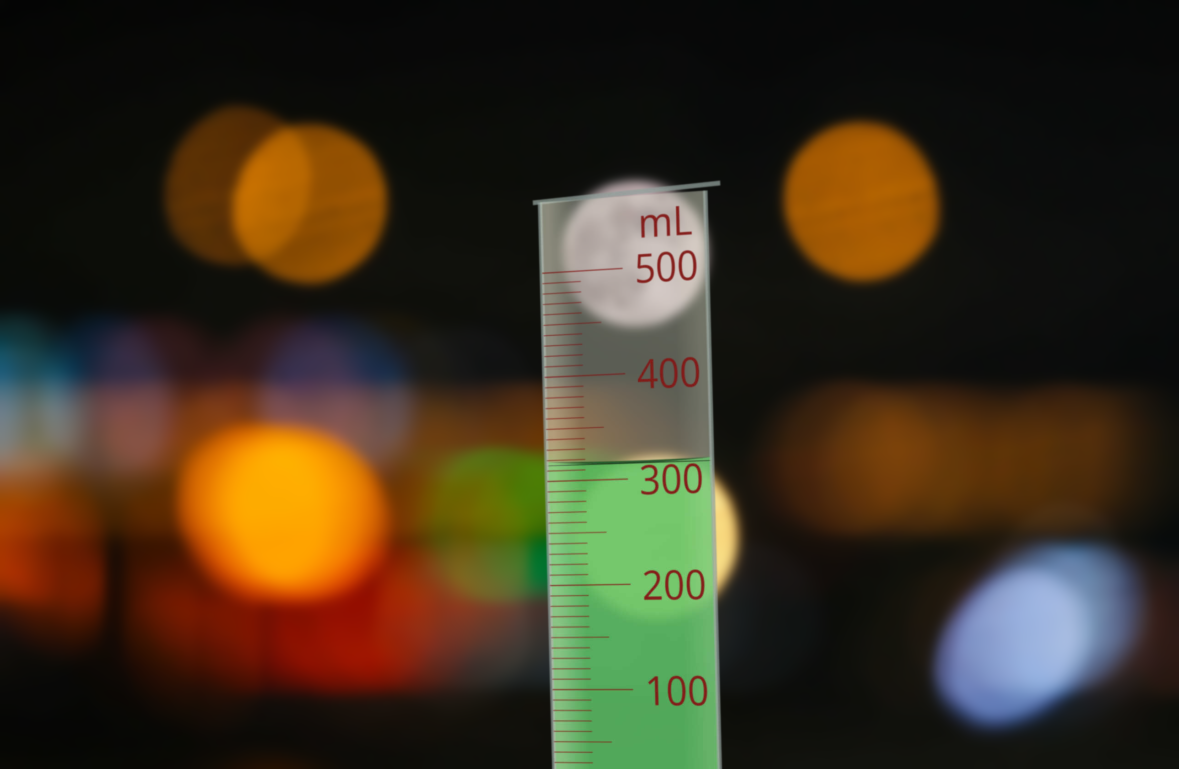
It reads 315 mL
